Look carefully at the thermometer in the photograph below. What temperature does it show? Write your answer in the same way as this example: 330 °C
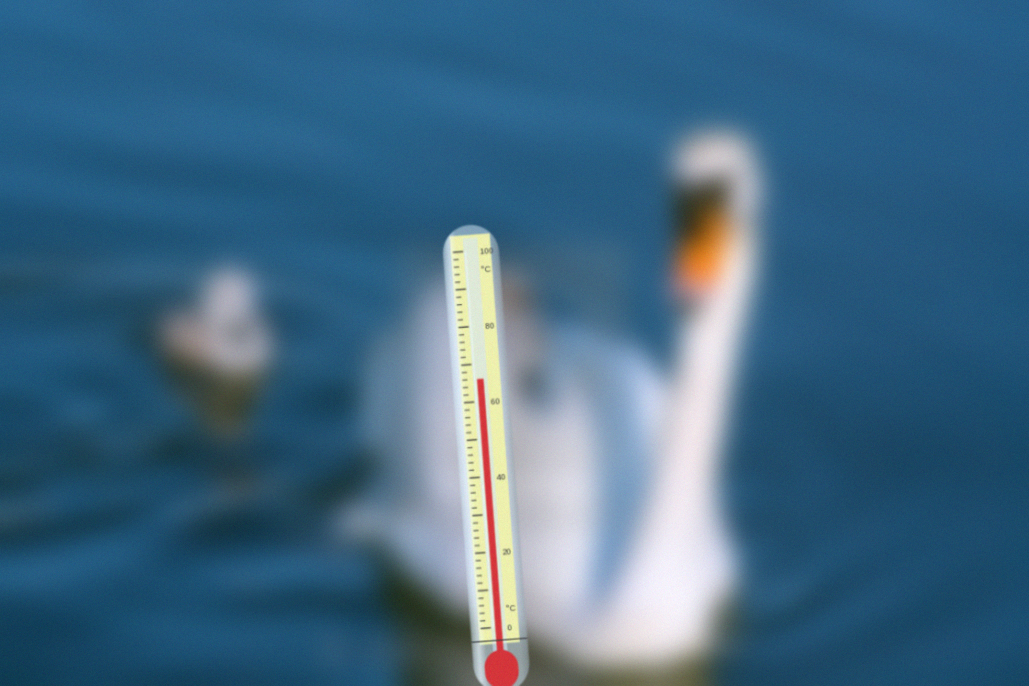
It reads 66 °C
